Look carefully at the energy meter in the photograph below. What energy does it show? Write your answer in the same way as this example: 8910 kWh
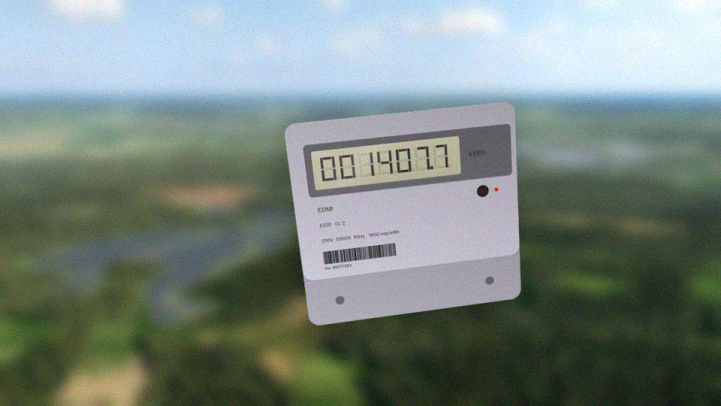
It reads 1407.7 kWh
